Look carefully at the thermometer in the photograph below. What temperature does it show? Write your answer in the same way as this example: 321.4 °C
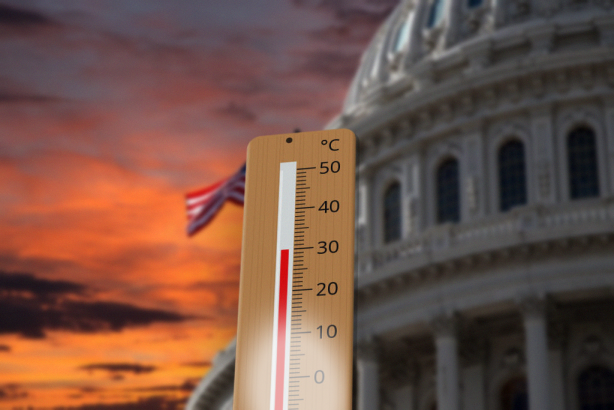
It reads 30 °C
